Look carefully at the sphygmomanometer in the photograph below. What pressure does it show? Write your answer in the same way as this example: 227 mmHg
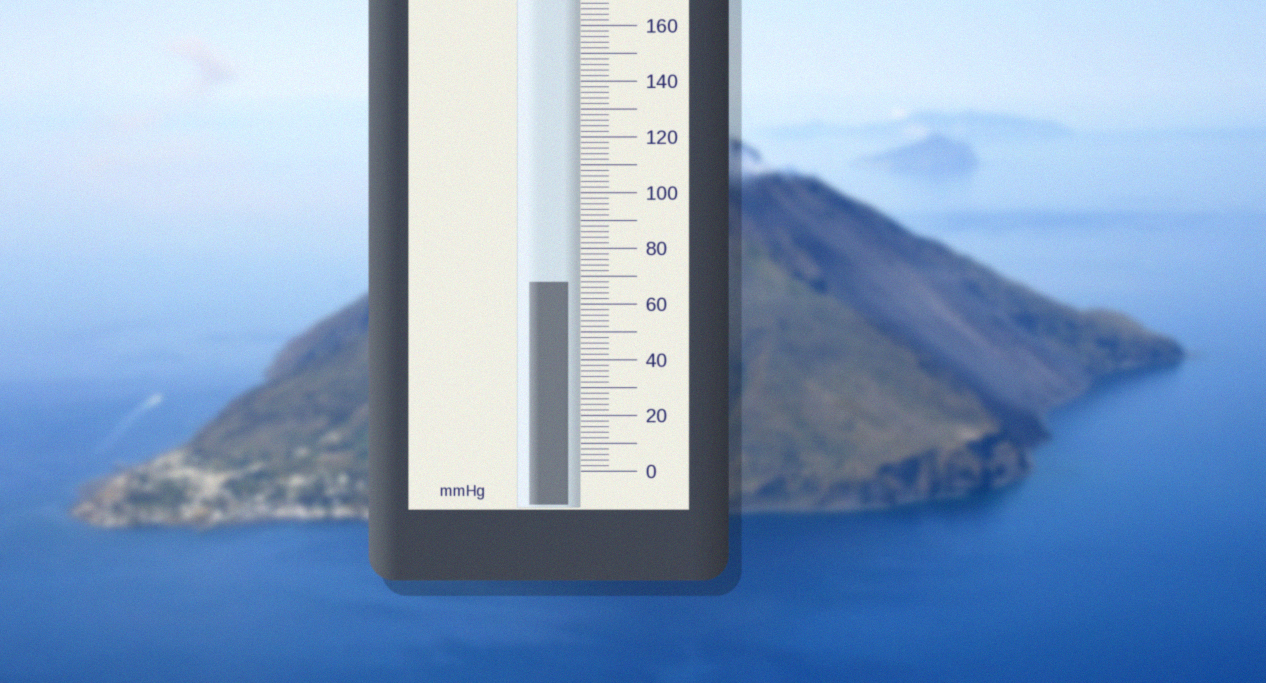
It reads 68 mmHg
